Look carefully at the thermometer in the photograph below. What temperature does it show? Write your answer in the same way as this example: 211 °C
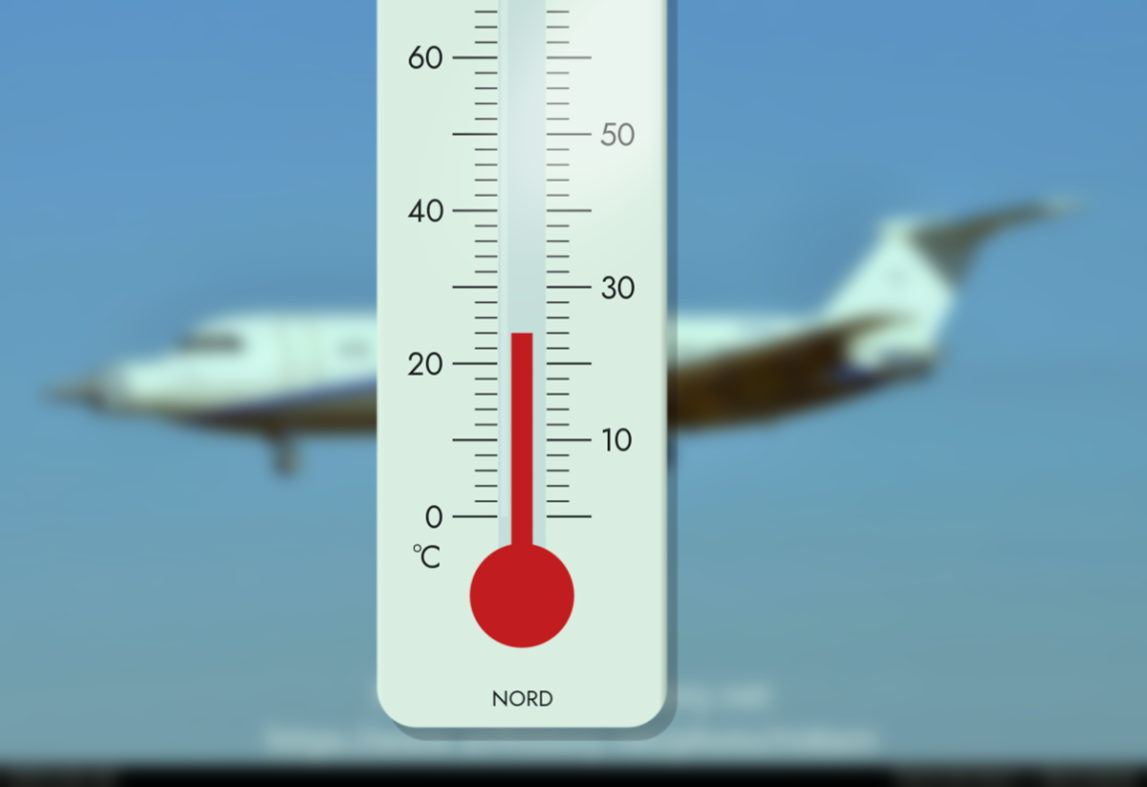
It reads 24 °C
